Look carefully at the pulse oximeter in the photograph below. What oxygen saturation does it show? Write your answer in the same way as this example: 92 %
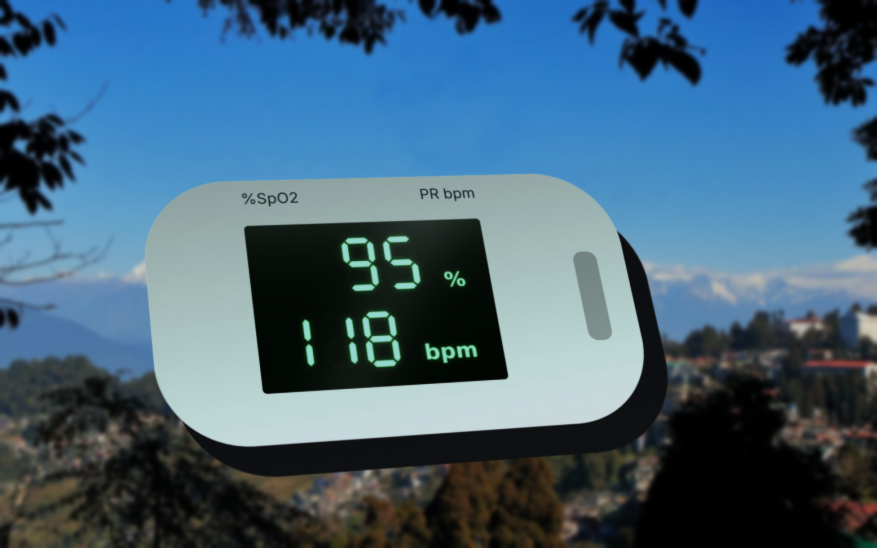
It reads 95 %
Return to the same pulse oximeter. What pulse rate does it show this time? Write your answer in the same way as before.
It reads 118 bpm
